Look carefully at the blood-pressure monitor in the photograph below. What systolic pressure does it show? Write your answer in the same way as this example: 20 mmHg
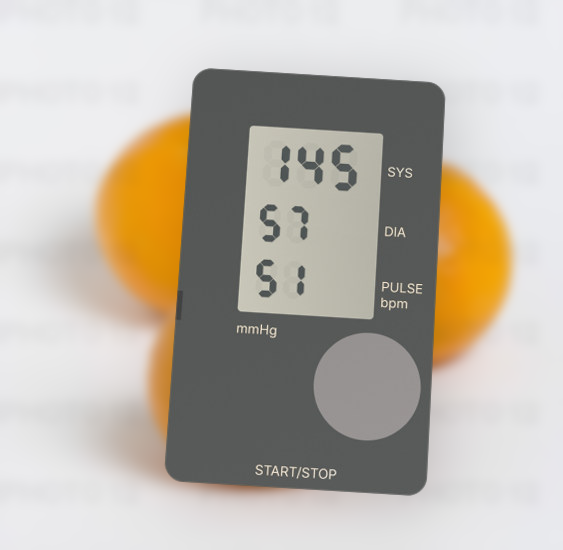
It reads 145 mmHg
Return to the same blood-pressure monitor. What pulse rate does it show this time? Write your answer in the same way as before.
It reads 51 bpm
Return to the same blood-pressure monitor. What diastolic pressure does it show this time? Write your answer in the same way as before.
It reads 57 mmHg
